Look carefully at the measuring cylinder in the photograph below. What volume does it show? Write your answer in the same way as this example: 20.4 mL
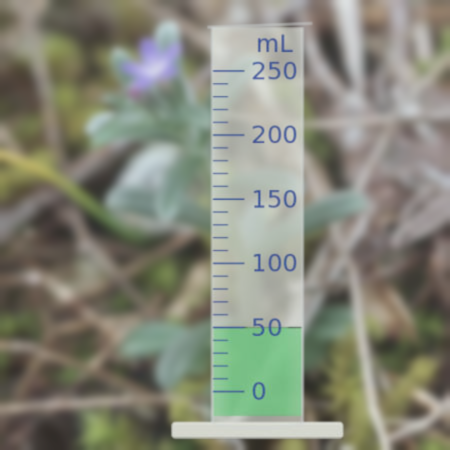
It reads 50 mL
